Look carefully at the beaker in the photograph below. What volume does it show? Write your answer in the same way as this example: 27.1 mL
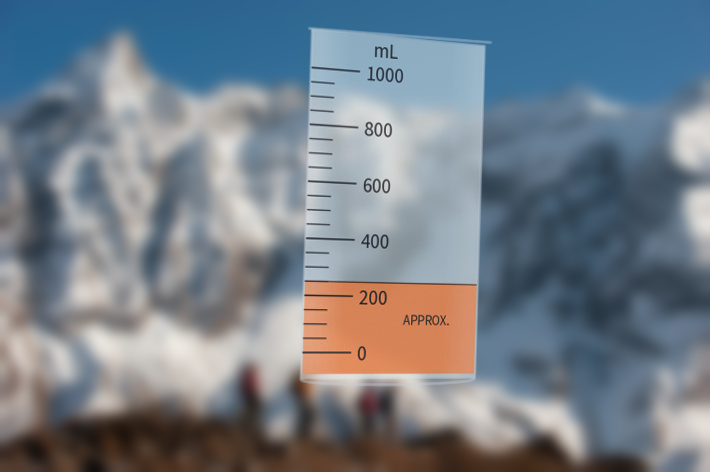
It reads 250 mL
